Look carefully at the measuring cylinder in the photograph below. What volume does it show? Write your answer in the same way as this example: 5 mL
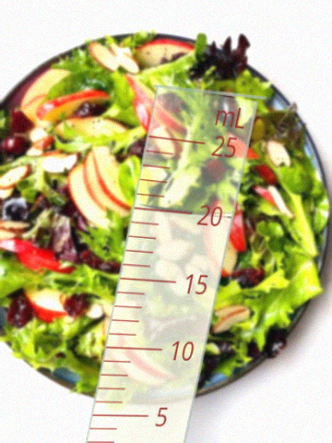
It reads 20 mL
